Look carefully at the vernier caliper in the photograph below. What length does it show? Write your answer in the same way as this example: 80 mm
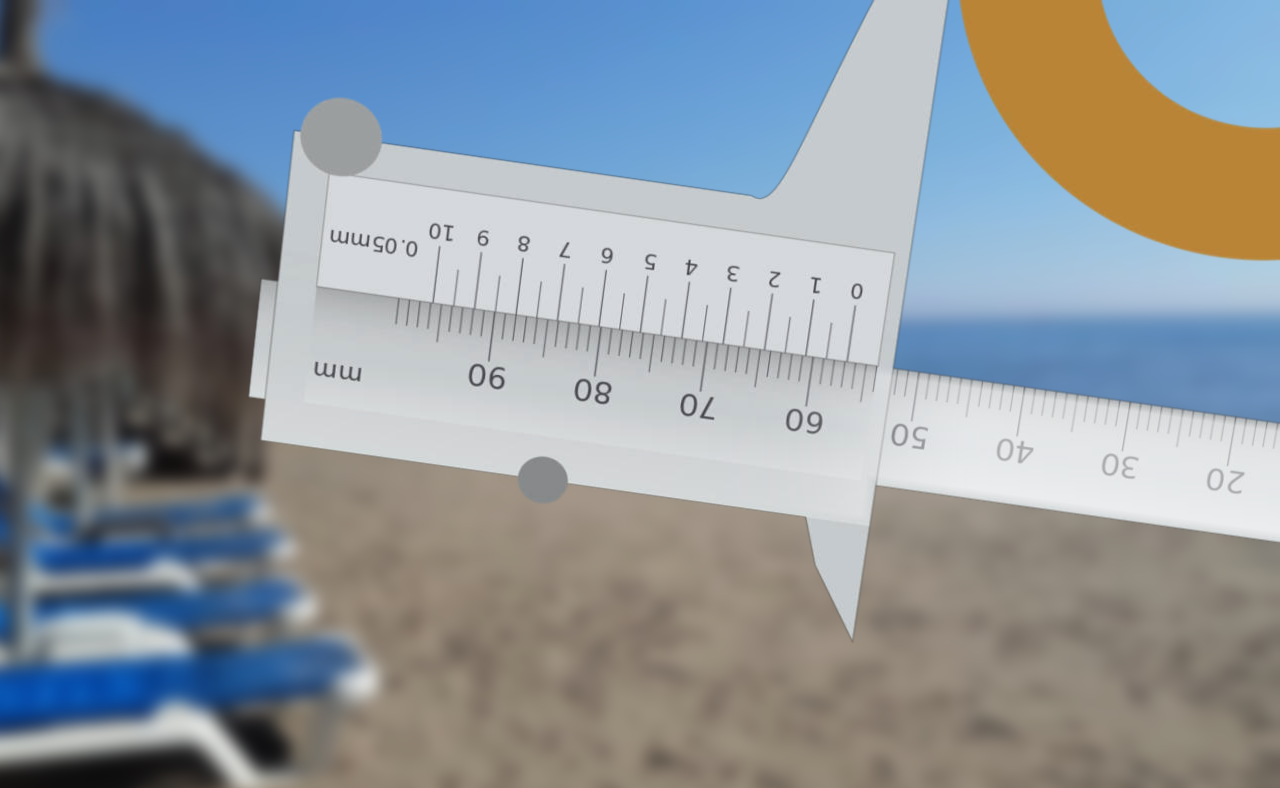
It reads 56.8 mm
